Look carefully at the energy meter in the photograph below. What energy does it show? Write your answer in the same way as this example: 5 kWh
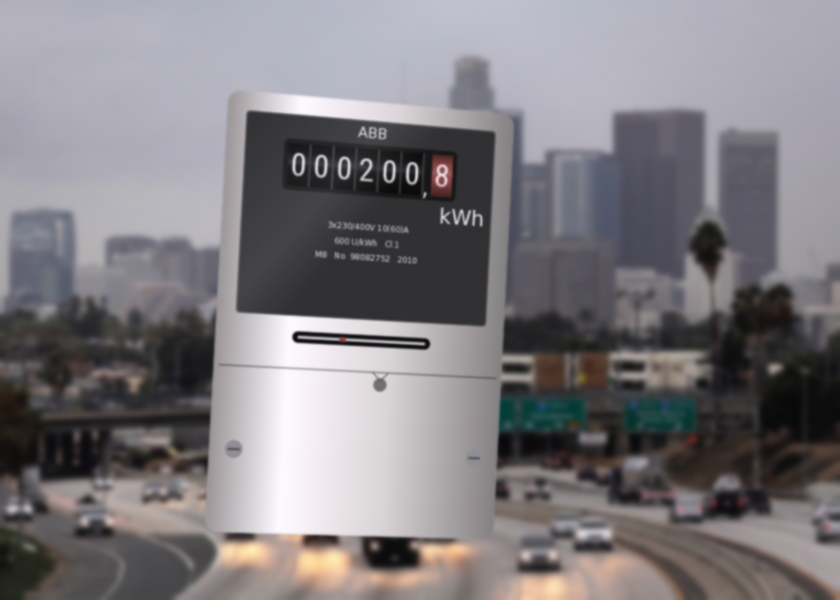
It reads 200.8 kWh
